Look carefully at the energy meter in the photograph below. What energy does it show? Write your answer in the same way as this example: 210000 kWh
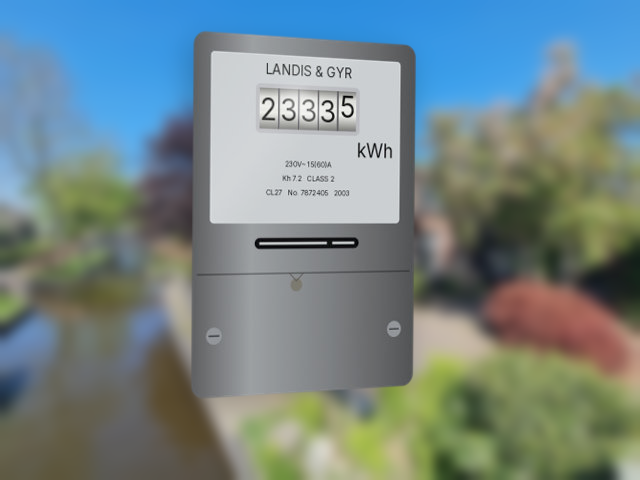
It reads 23335 kWh
